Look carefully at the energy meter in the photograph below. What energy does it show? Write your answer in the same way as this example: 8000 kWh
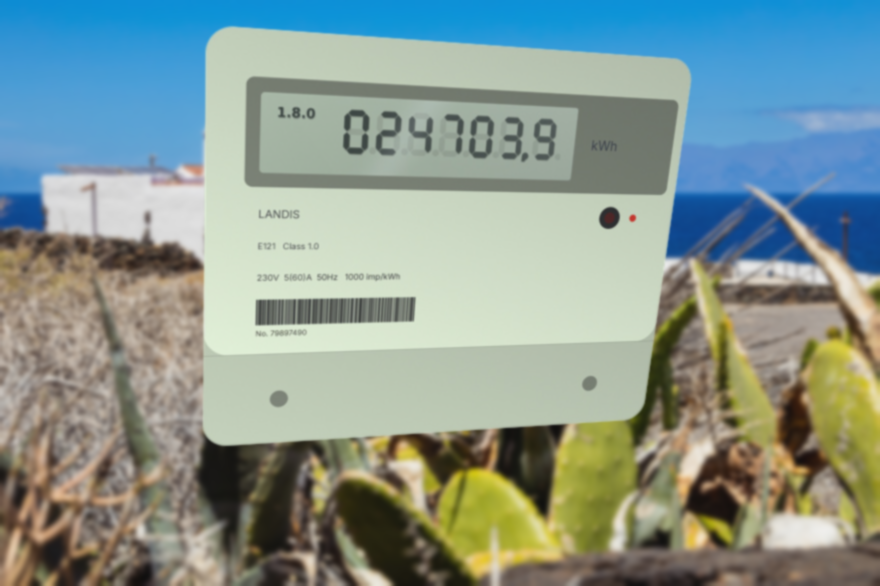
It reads 24703.9 kWh
